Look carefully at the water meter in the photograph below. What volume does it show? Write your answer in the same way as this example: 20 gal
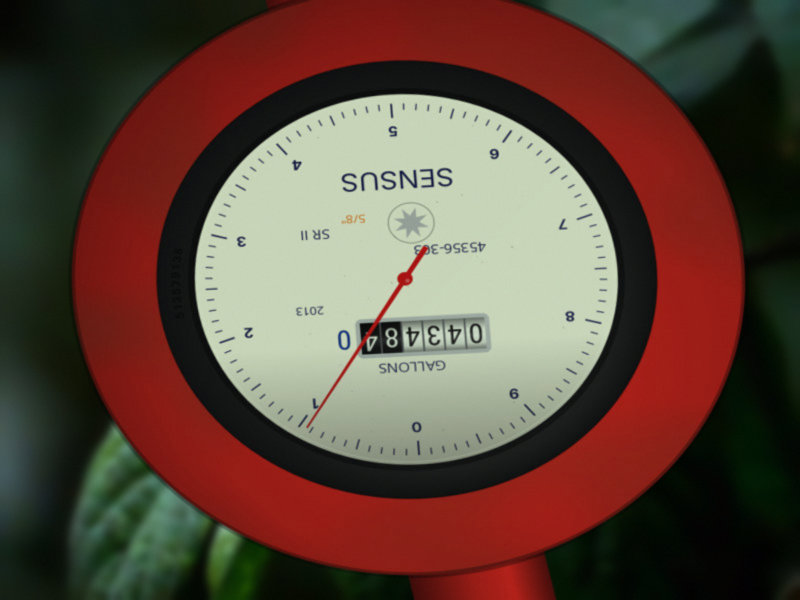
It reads 434840.9 gal
